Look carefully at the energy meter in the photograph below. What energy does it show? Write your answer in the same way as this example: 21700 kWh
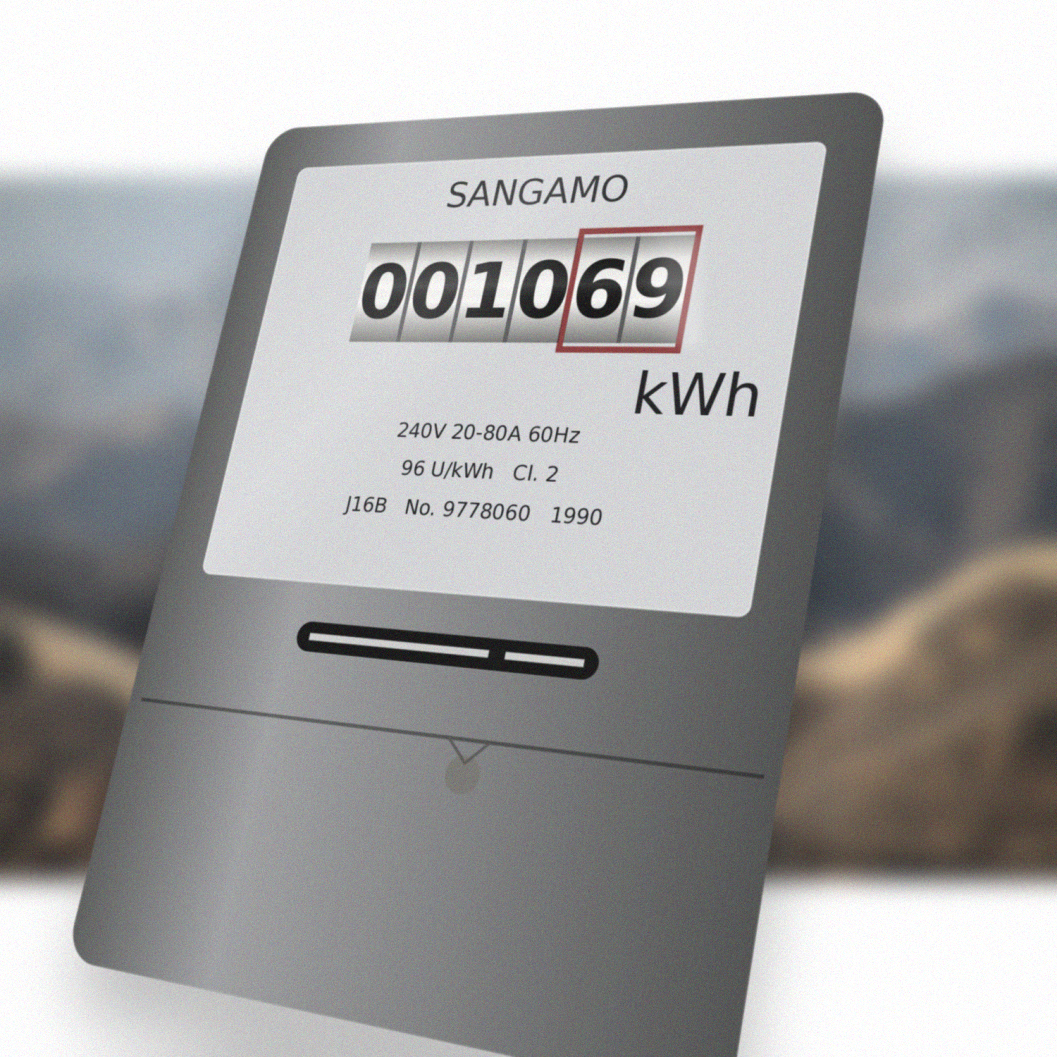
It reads 10.69 kWh
